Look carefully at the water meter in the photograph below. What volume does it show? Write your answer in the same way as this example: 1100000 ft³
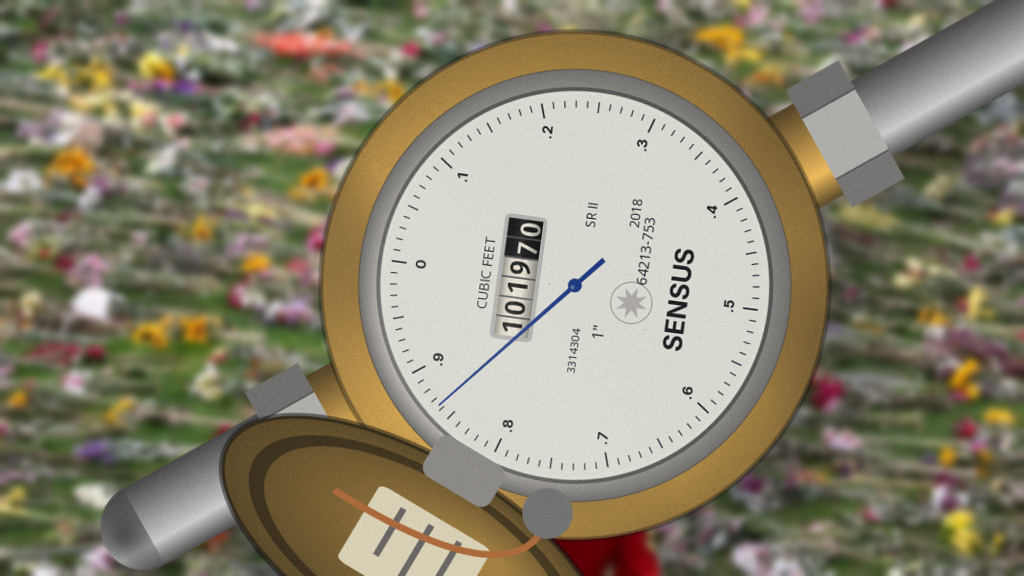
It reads 101969.86 ft³
